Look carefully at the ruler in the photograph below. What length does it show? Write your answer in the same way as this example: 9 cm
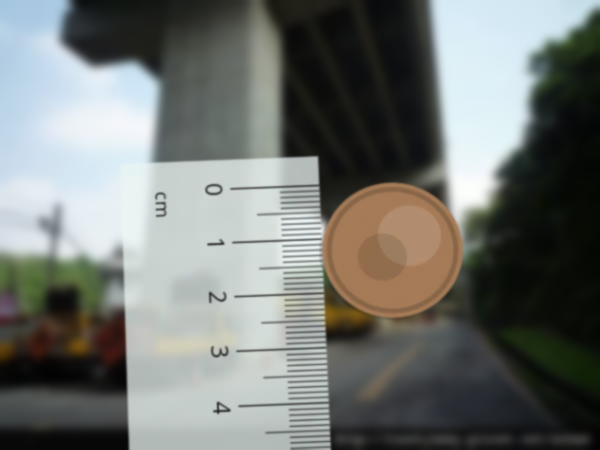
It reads 2.5 cm
